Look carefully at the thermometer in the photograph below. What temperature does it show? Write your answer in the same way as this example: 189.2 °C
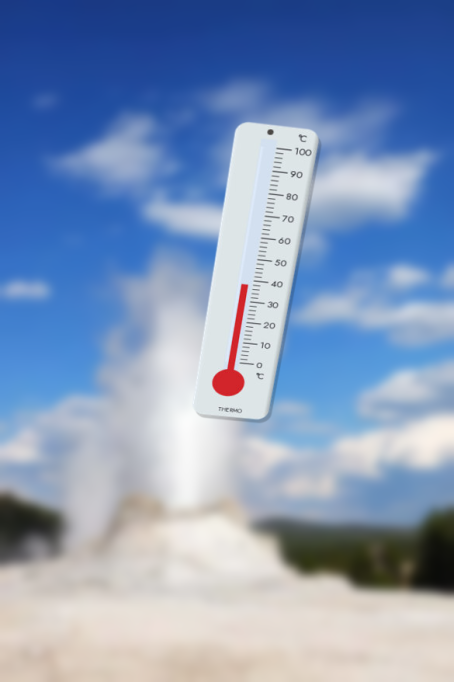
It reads 38 °C
